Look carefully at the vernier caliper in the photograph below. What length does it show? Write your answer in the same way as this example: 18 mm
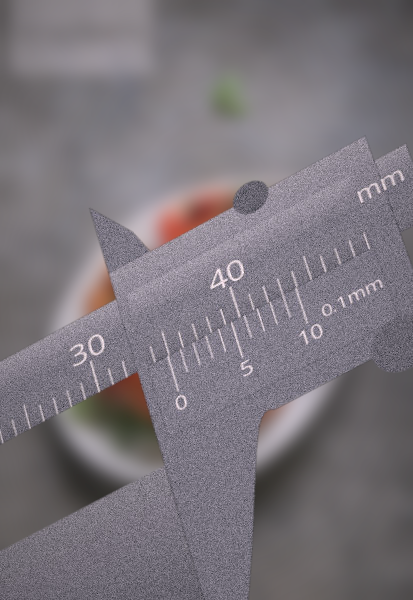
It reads 34.9 mm
